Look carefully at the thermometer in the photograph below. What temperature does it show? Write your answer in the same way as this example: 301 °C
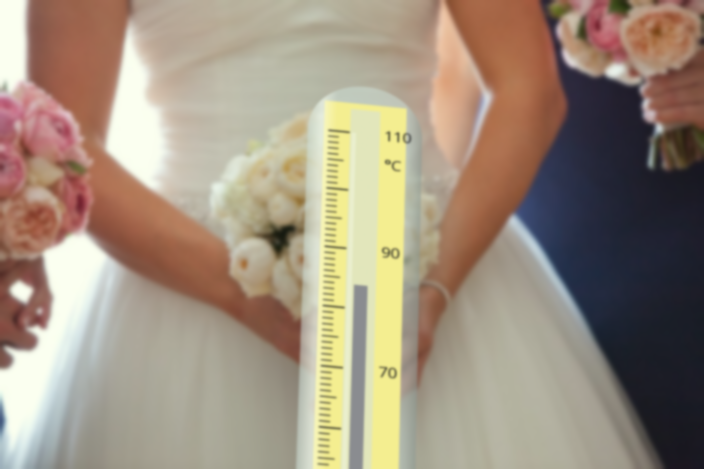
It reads 84 °C
